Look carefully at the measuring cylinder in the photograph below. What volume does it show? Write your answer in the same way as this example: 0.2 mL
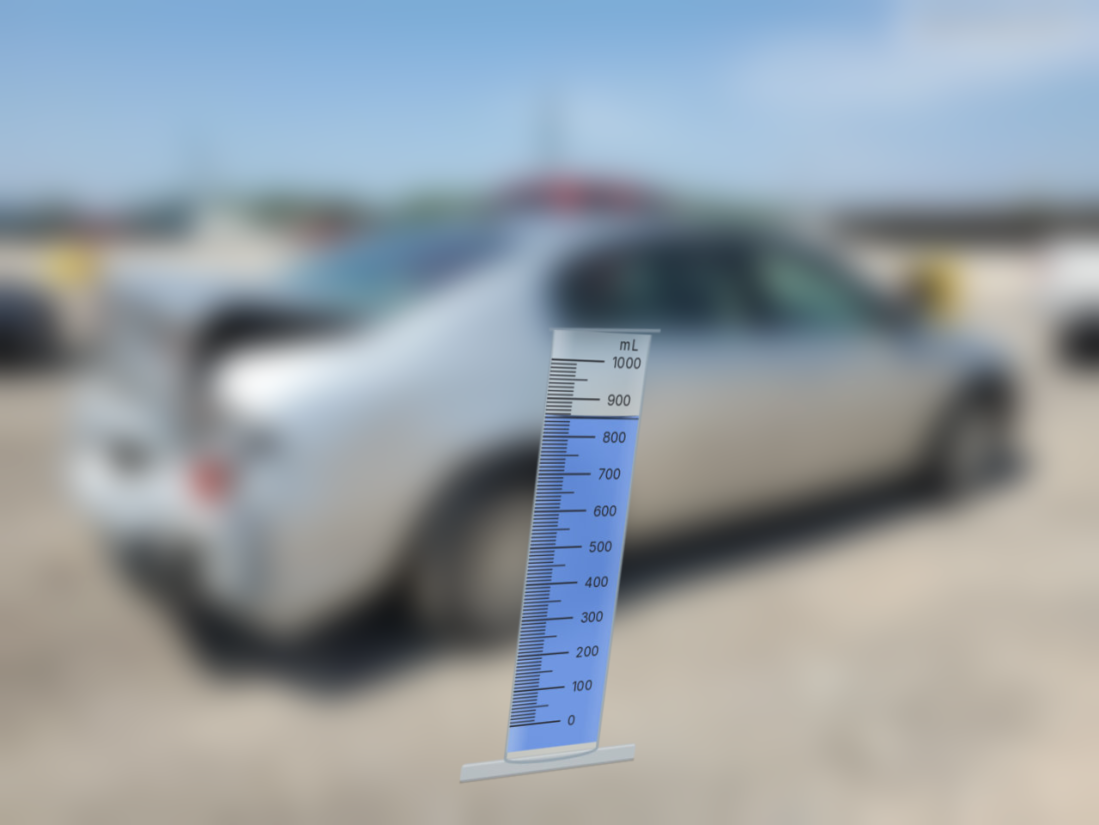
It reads 850 mL
